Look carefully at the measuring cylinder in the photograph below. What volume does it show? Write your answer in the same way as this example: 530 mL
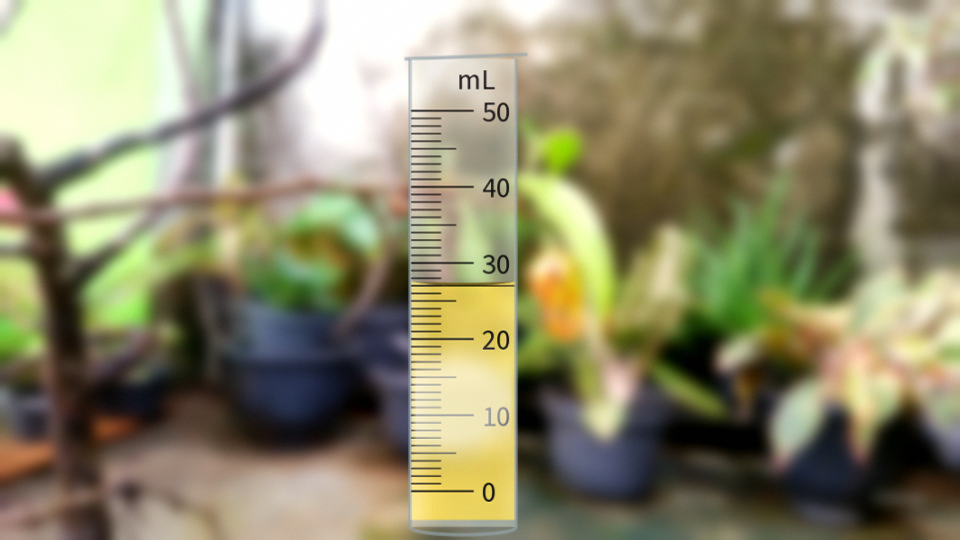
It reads 27 mL
